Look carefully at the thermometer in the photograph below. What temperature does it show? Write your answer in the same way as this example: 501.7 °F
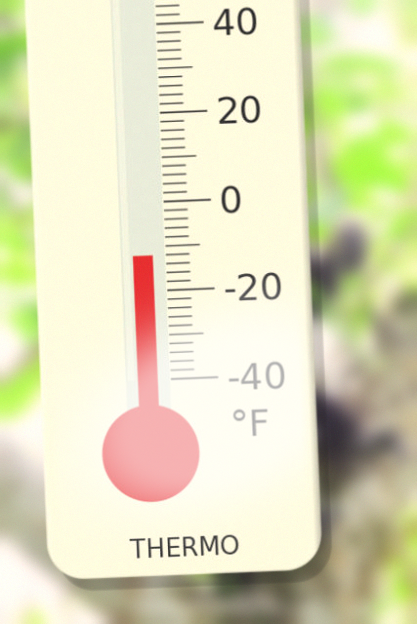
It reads -12 °F
